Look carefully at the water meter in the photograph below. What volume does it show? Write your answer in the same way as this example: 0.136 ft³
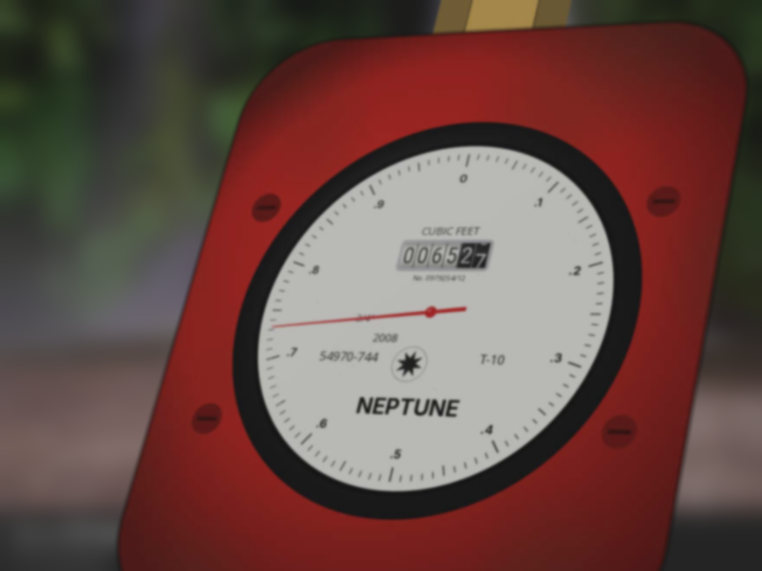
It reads 6526.73 ft³
